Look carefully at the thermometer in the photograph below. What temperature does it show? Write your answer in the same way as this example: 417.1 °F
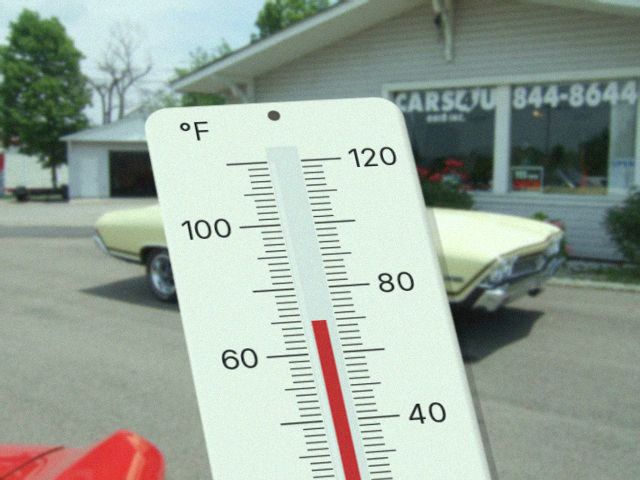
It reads 70 °F
